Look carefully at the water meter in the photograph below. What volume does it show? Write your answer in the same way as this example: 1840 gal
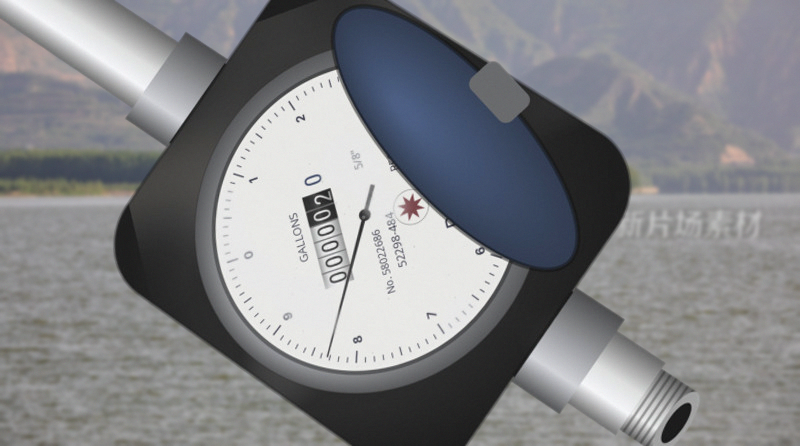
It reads 18.3 gal
